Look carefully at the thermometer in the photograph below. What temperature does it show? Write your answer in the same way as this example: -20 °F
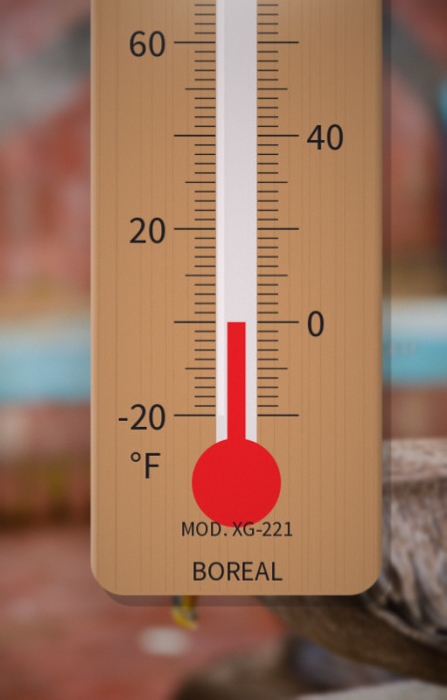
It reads 0 °F
